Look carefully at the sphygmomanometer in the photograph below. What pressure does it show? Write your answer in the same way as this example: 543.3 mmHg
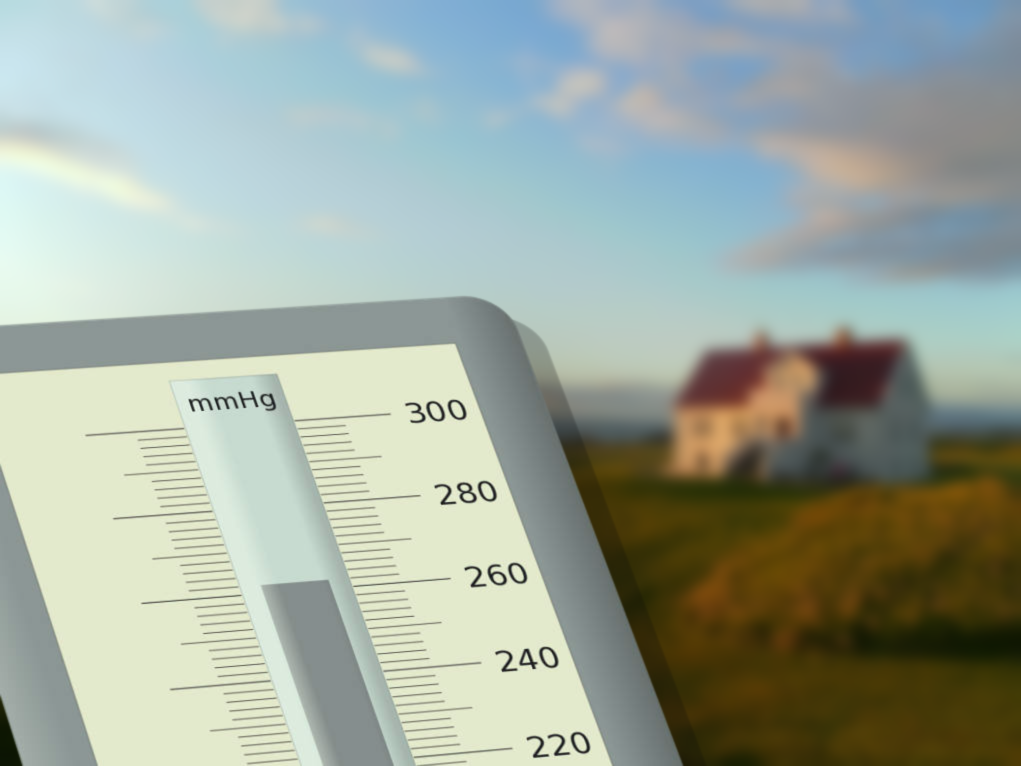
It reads 262 mmHg
